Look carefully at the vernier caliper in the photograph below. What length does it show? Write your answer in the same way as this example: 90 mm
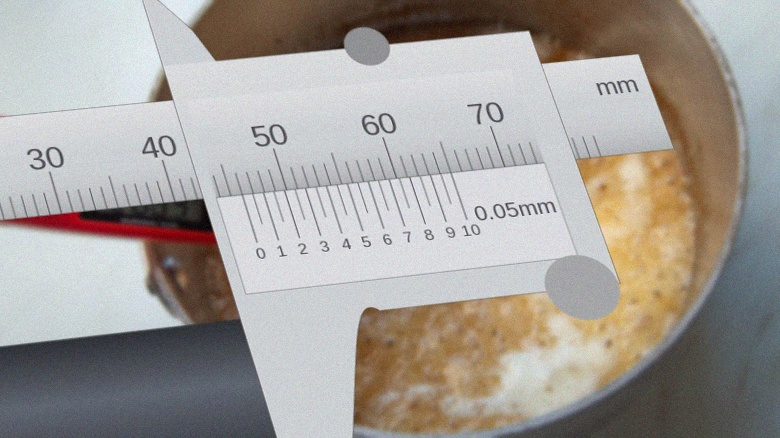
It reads 46.0 mm
